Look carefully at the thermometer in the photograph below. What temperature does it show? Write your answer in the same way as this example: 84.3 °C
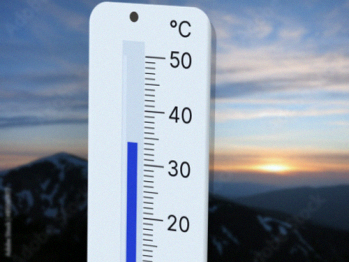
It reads 34 °C
